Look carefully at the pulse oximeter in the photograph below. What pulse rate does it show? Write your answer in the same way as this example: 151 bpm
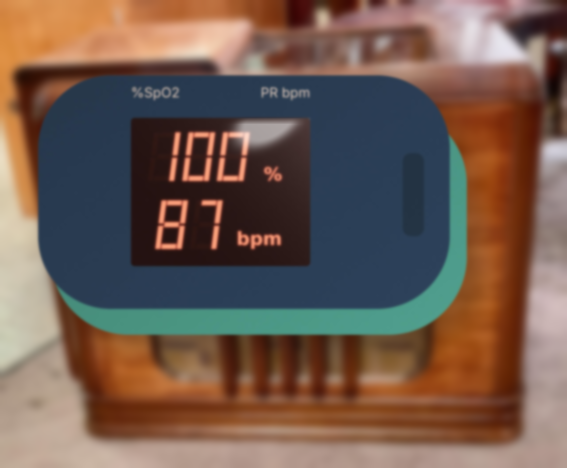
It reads 87 bpm
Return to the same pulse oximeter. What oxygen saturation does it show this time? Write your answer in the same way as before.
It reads 100 %
